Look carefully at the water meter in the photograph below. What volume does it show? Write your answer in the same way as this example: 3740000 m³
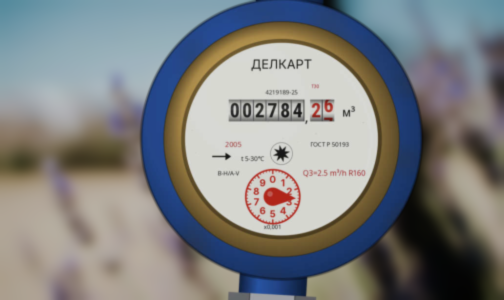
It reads 2784.262 m³
